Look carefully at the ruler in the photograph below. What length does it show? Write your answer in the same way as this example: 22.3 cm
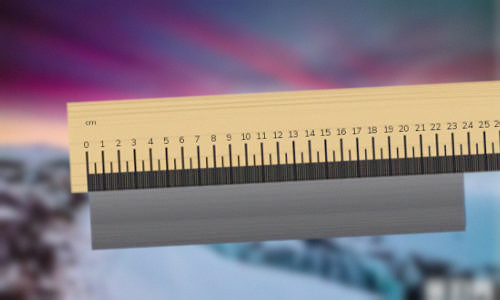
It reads 23.5 cm
